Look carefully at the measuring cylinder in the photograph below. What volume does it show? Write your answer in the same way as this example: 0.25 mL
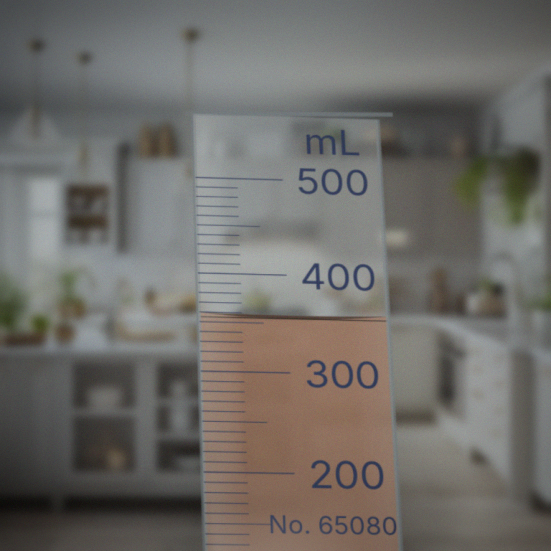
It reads 355 mL
